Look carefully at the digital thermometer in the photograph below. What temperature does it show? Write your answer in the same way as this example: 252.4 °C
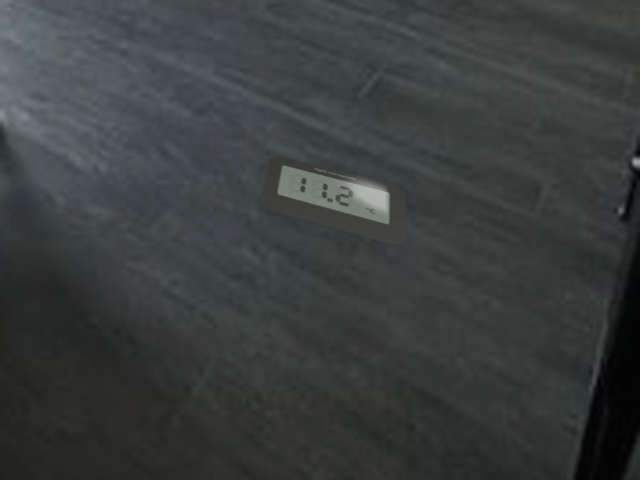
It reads 11.2 °C
